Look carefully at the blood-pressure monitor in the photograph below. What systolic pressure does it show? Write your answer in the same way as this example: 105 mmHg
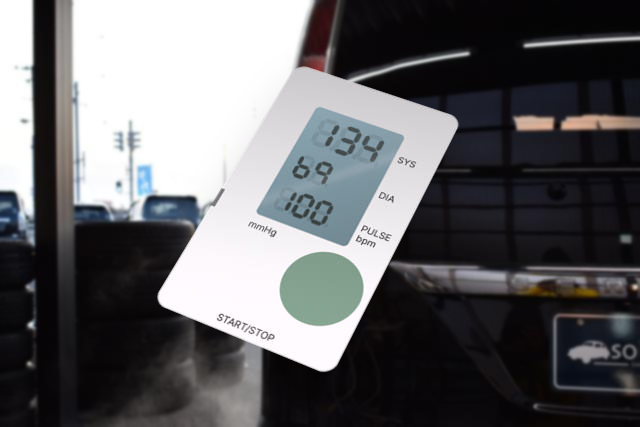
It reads 134 mmHg
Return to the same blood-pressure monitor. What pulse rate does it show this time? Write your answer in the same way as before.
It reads 100 bpm
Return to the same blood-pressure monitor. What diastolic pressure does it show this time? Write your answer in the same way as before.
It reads 69 mmHg
